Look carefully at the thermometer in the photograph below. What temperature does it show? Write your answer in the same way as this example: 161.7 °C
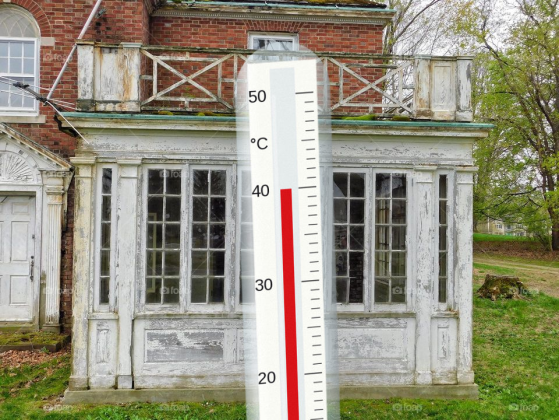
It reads 40 °C
